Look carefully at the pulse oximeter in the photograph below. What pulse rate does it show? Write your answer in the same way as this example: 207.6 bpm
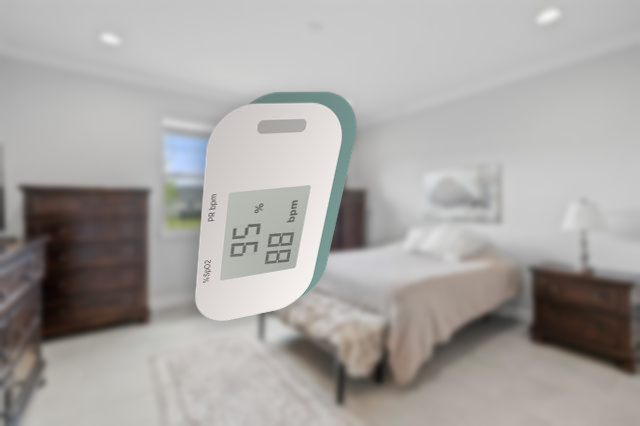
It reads 88 bpm
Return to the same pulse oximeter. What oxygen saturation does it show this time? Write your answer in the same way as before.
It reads 95 %
